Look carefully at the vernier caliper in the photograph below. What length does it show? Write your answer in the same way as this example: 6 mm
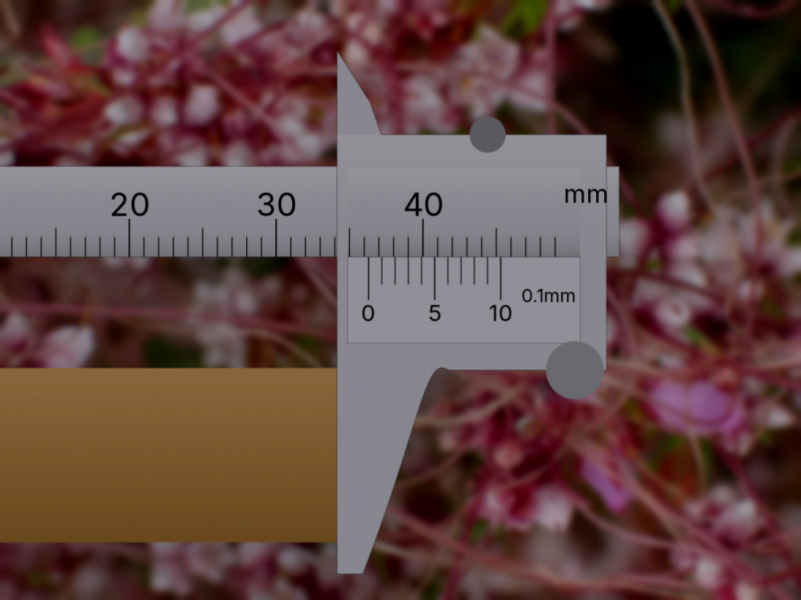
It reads 36.3 mm
